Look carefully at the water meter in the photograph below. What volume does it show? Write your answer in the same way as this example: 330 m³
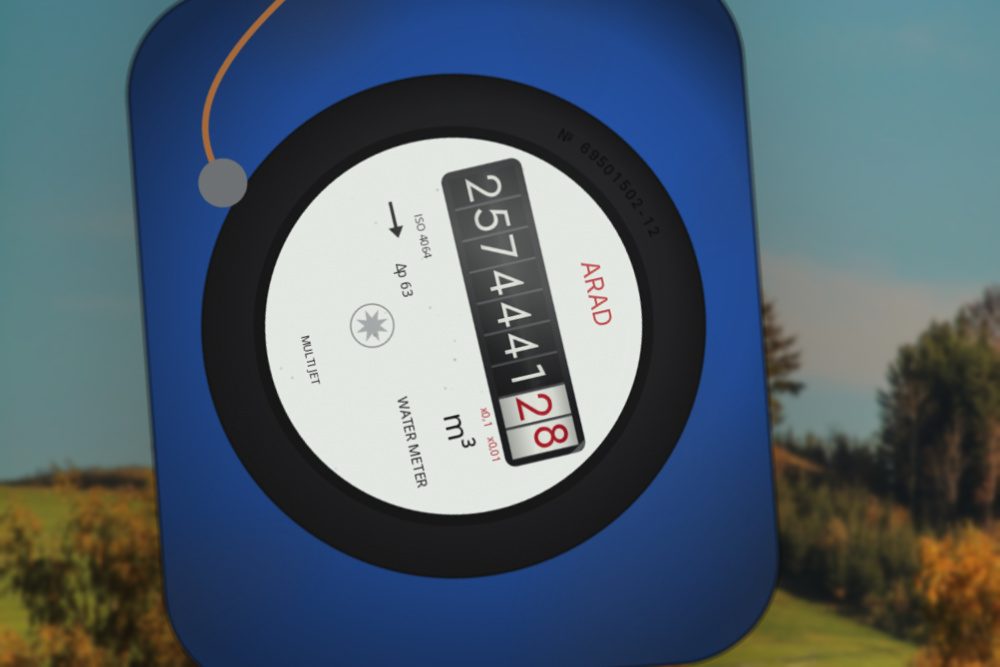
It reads 2574441.28 m³
